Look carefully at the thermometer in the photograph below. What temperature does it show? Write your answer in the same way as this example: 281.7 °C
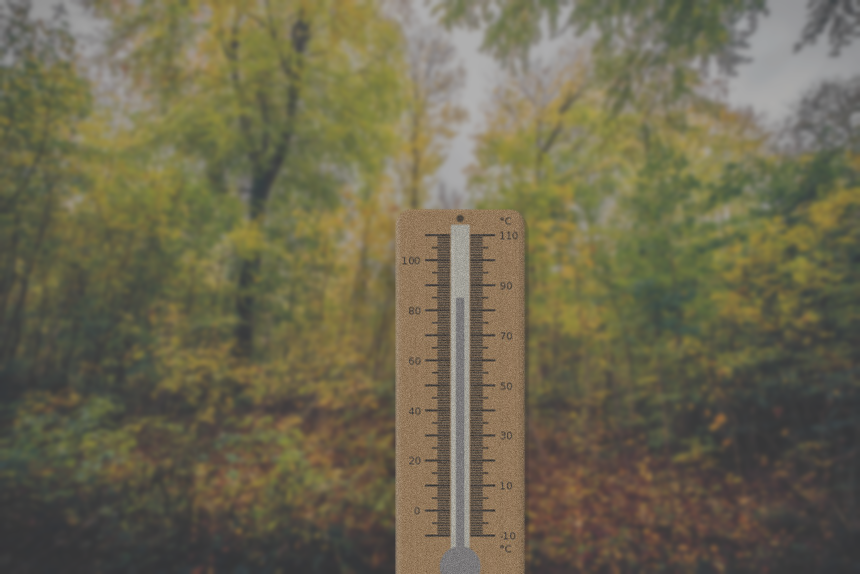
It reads 85 °C
